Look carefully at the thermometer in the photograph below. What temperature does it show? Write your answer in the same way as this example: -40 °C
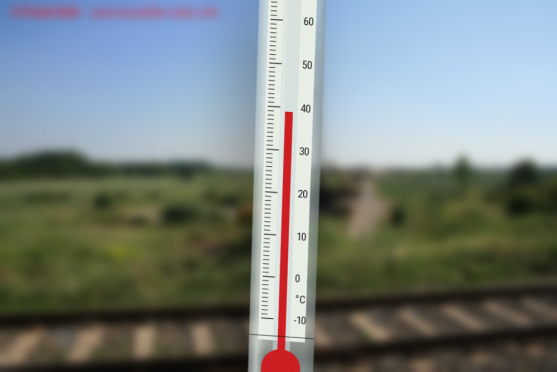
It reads 39 °C
